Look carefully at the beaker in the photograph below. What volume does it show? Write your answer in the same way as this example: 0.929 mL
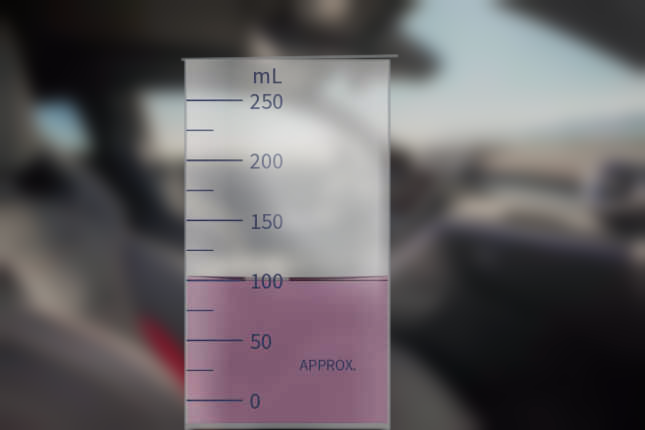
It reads 100 mL
